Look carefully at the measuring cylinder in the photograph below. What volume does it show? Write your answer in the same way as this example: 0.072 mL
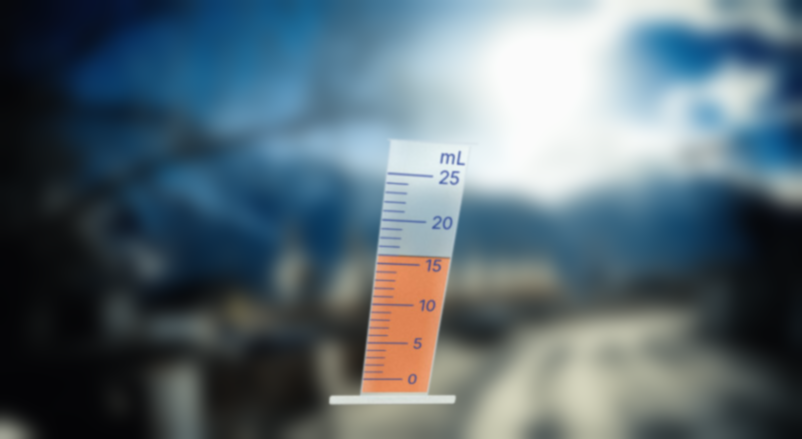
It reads 16 mL
